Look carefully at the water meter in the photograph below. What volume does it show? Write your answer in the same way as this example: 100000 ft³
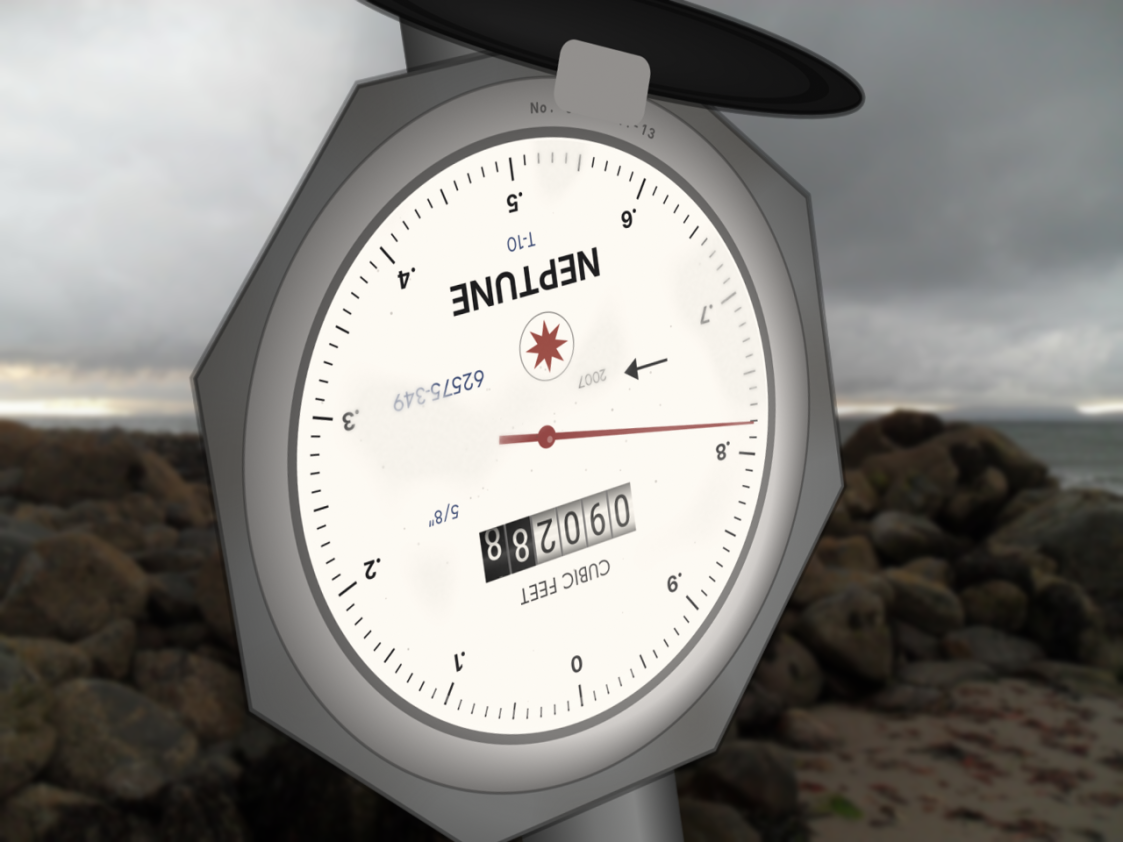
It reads 90287.78 ft³
